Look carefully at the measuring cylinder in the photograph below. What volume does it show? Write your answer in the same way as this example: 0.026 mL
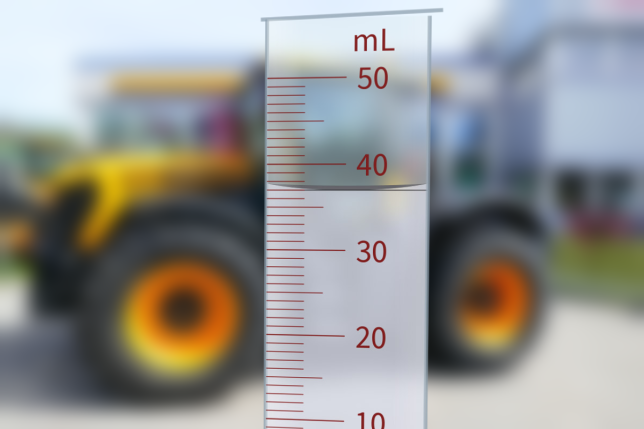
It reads 37 mL
